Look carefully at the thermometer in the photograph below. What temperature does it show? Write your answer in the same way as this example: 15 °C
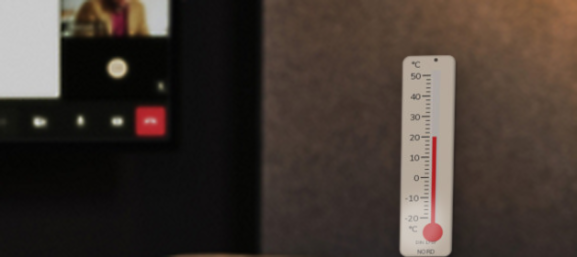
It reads 20 °C
